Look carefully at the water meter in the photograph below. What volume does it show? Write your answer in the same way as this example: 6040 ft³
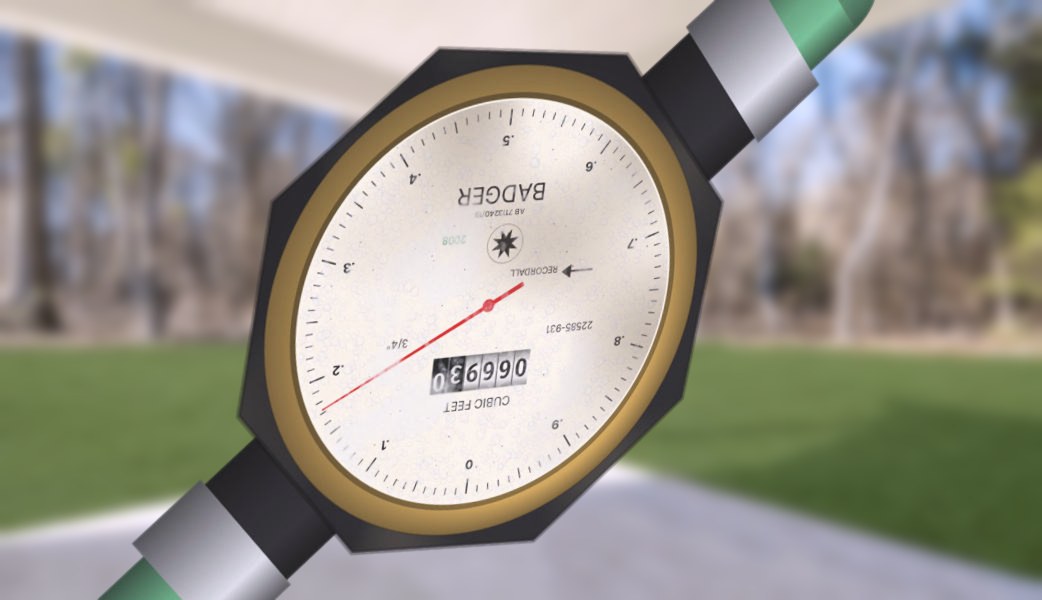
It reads 66930.17 ft³
